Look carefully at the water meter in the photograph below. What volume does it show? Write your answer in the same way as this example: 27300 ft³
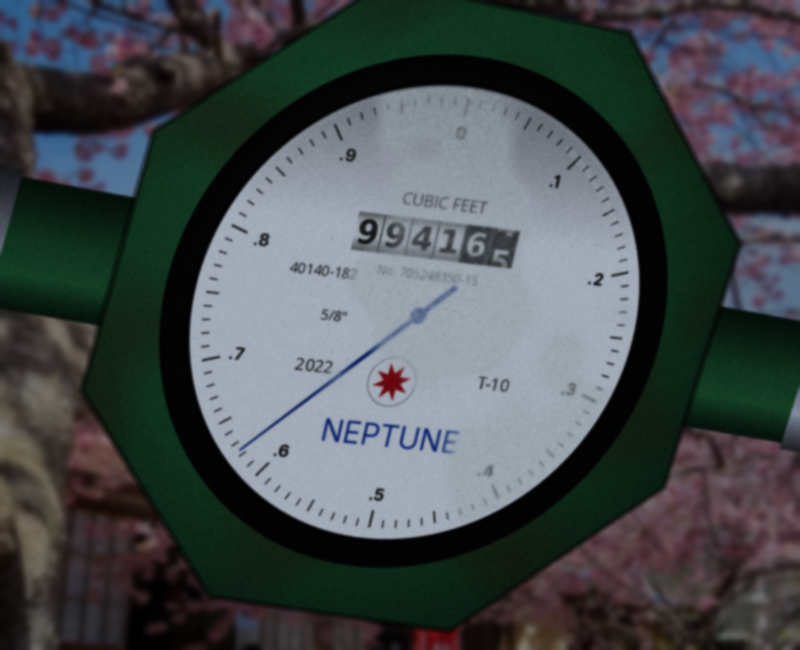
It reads 994164.62 ft³
